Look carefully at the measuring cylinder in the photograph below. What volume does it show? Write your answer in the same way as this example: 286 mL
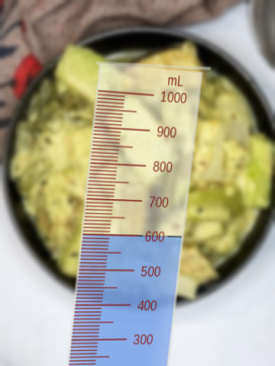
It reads 600 mL
